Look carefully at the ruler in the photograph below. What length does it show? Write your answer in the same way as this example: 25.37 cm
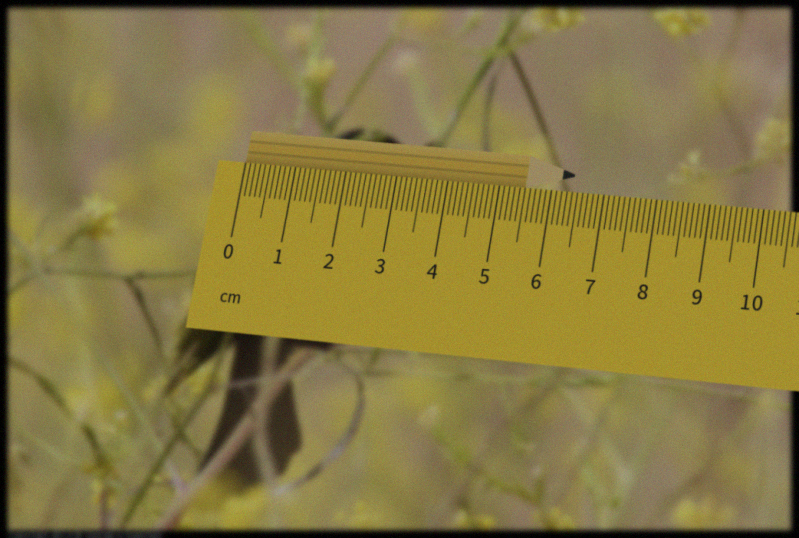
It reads 6.4 cm
